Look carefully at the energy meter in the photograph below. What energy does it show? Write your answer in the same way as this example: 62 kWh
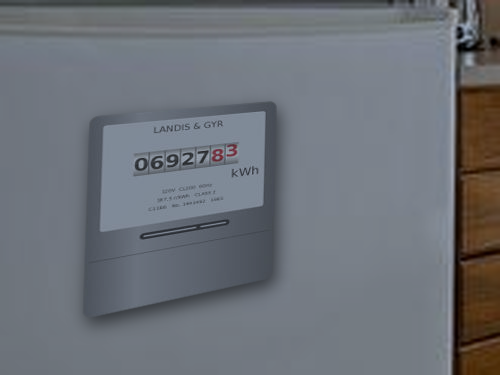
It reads 6927.83 kWh
